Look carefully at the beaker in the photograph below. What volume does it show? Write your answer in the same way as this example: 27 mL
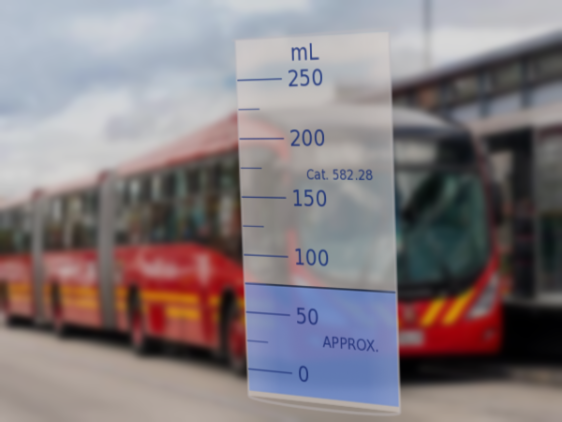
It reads 75 mL
